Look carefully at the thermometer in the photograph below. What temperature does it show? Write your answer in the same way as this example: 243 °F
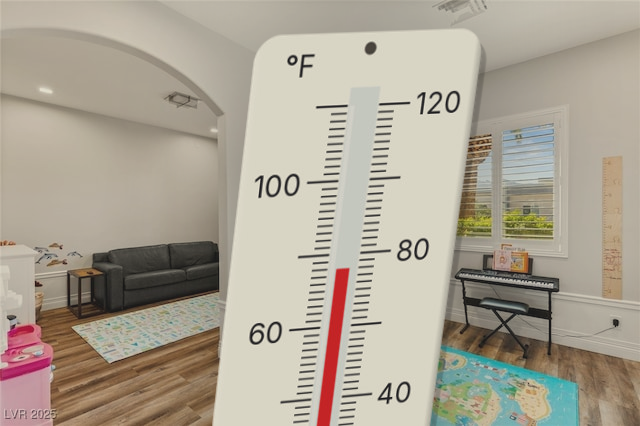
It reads 76 °F
